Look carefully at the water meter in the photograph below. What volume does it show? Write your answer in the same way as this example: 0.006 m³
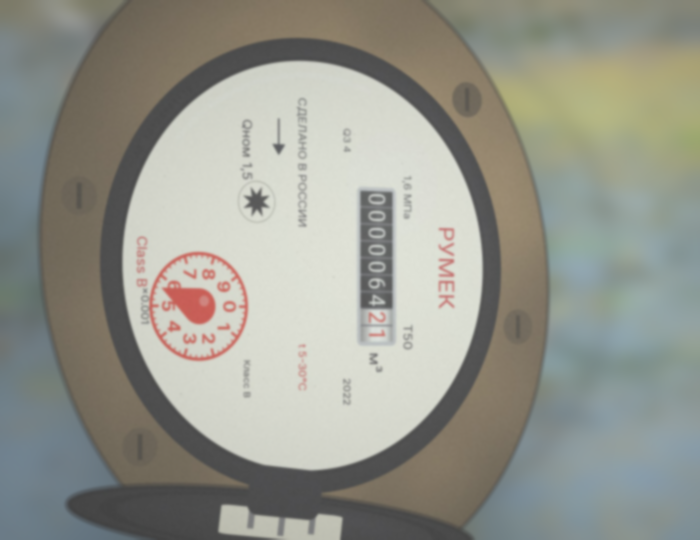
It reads 64.215 m³
